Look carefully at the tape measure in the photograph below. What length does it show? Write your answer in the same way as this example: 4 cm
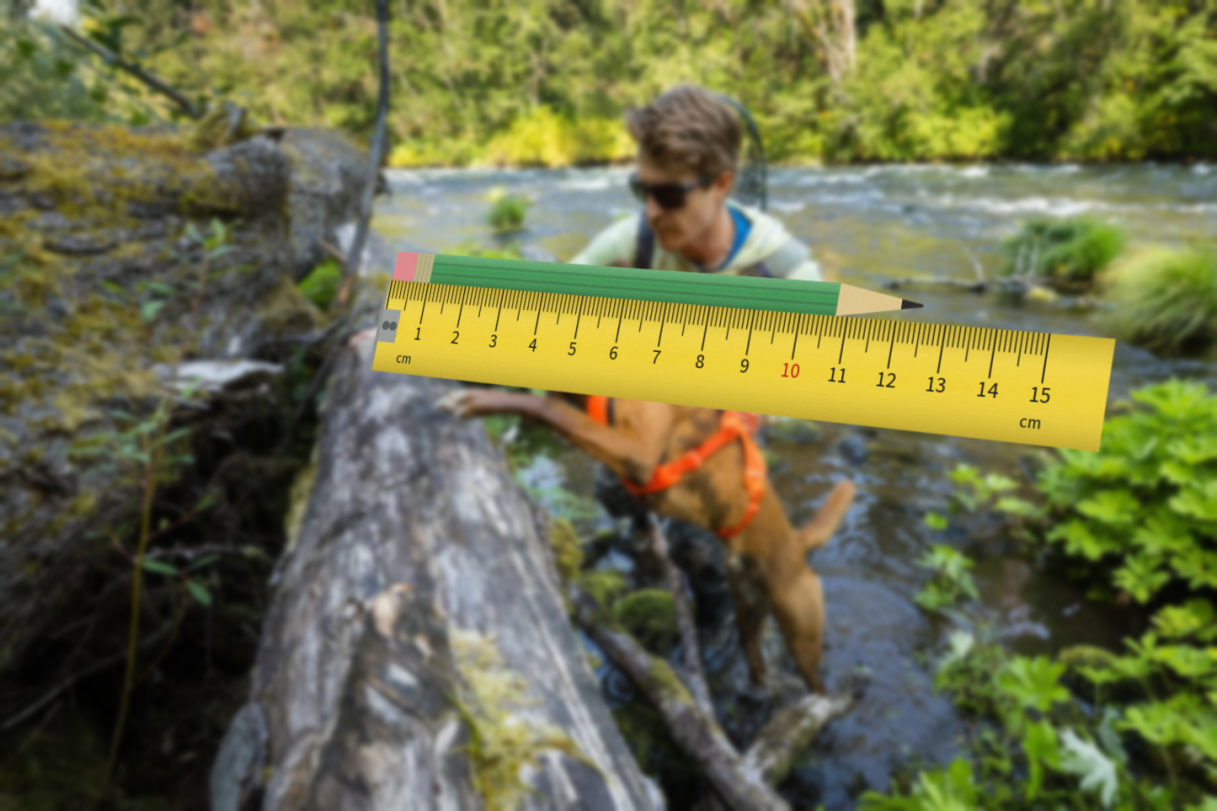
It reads 12.5 cm
